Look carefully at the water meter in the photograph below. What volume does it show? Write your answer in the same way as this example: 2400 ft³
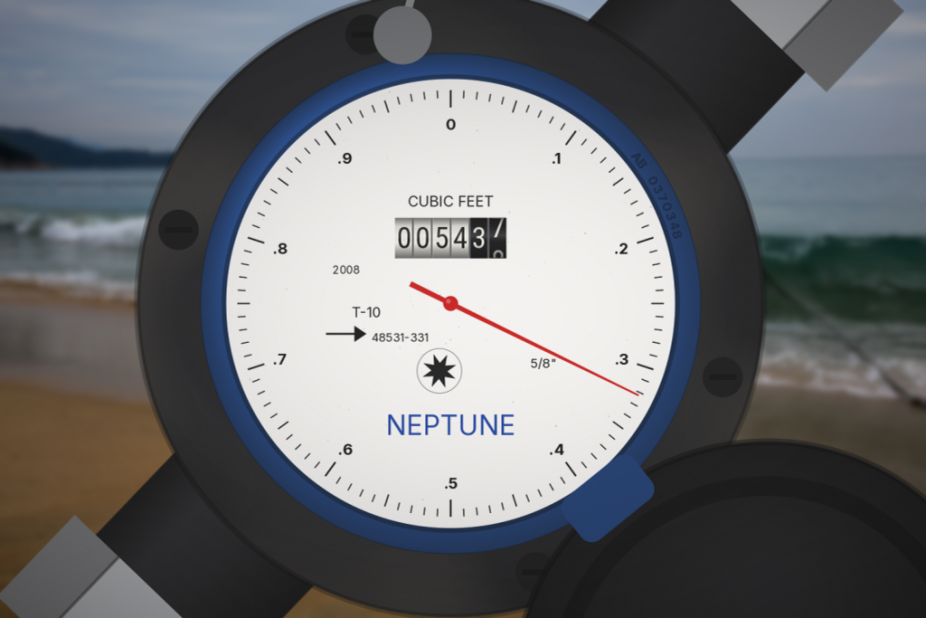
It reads 5437.32 ft³
